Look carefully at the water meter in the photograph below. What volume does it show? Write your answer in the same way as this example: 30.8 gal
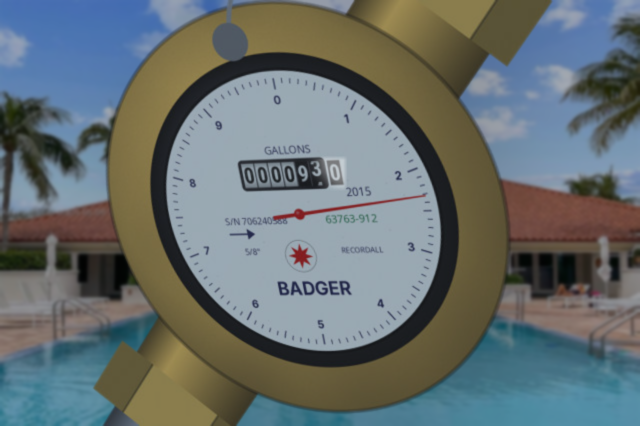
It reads 932.3 gal
